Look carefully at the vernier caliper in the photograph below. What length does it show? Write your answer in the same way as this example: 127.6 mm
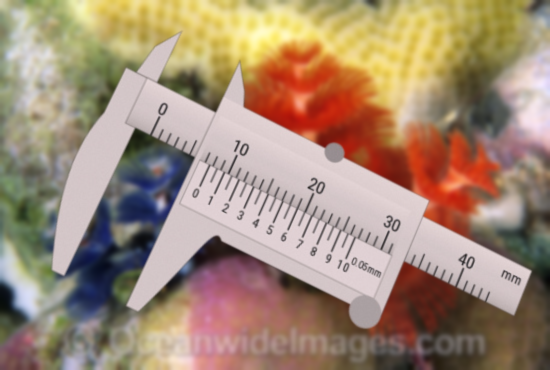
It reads 7.6 mm
